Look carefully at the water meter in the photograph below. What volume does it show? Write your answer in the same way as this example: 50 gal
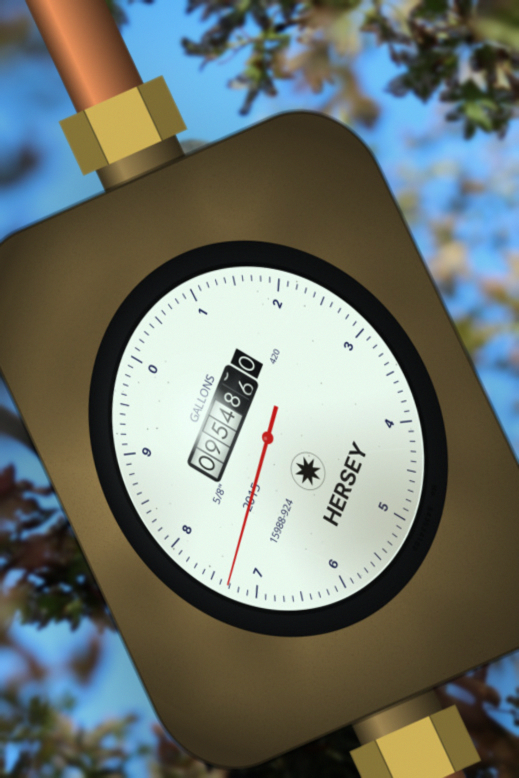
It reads 954857.3 gal
